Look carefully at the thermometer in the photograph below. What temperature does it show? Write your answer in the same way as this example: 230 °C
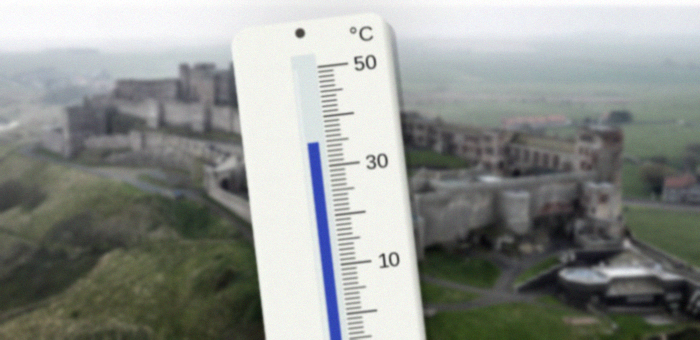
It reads 35 °C
